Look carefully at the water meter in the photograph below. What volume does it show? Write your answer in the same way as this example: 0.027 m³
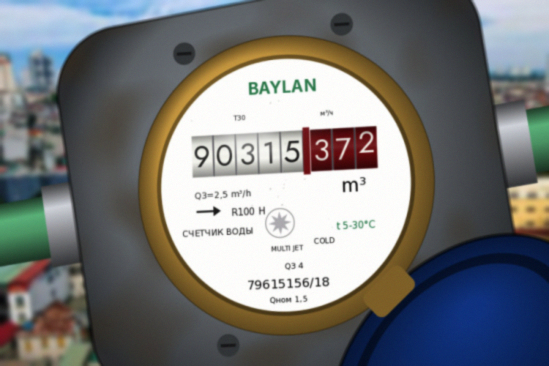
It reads 90315.372 m³
